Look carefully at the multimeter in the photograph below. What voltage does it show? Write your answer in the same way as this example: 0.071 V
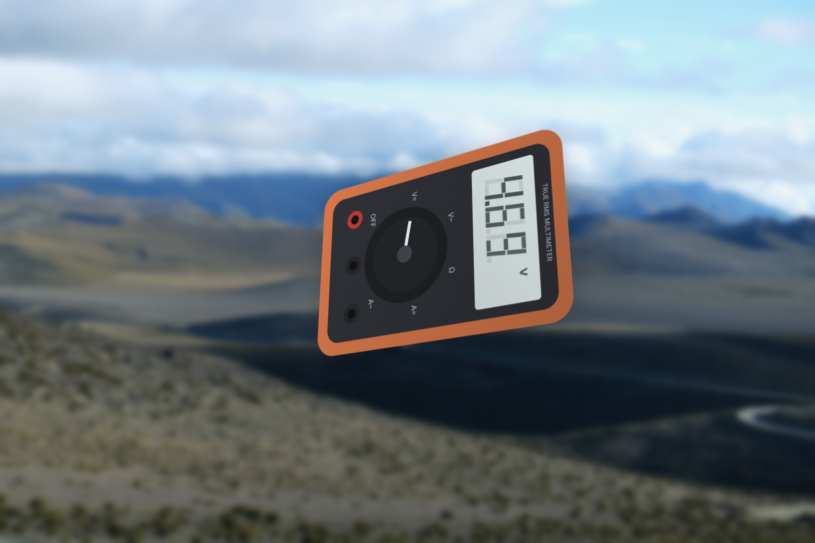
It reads 4.69 V
